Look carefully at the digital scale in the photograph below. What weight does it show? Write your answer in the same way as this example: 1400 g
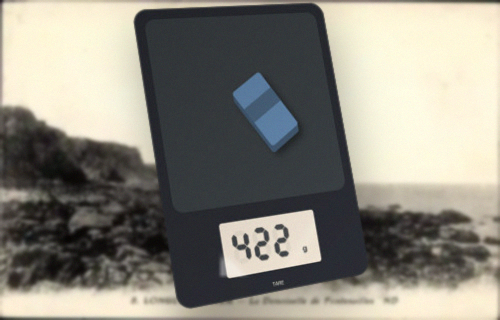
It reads 422 g
